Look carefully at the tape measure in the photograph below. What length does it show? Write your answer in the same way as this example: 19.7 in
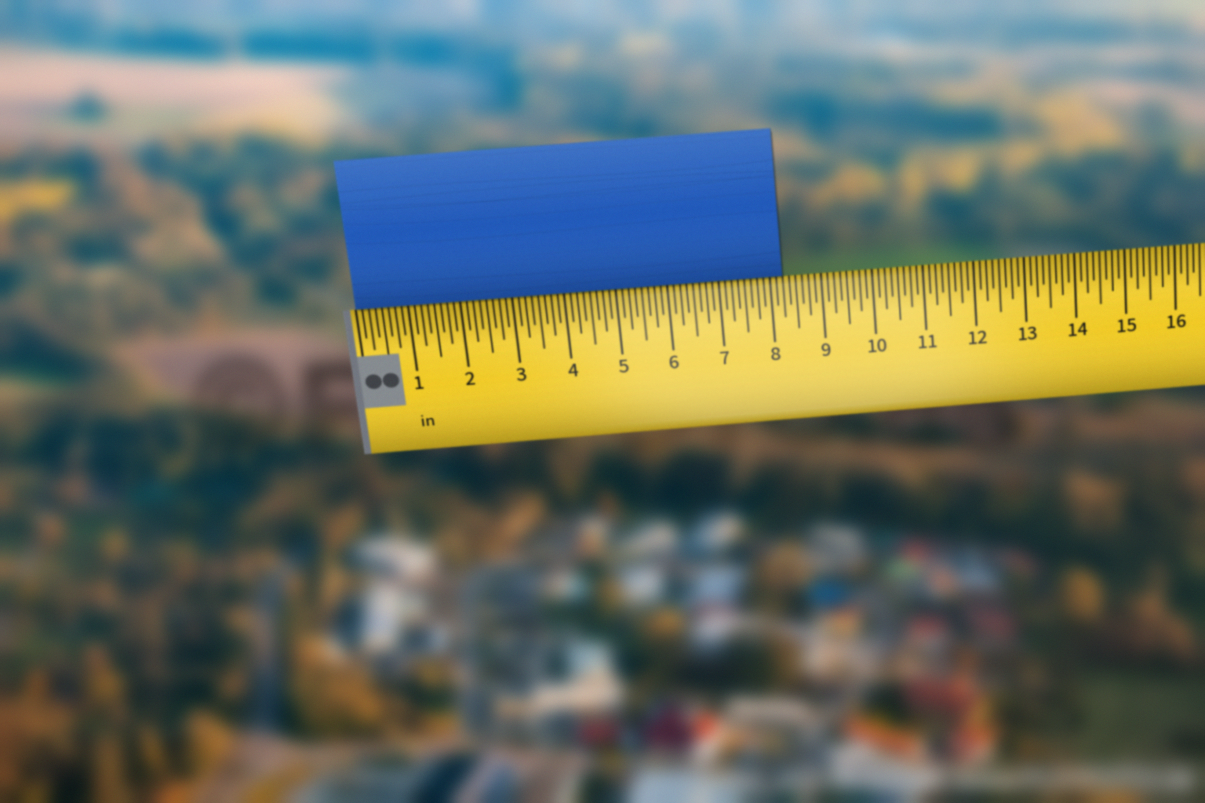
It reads 8.25 in
